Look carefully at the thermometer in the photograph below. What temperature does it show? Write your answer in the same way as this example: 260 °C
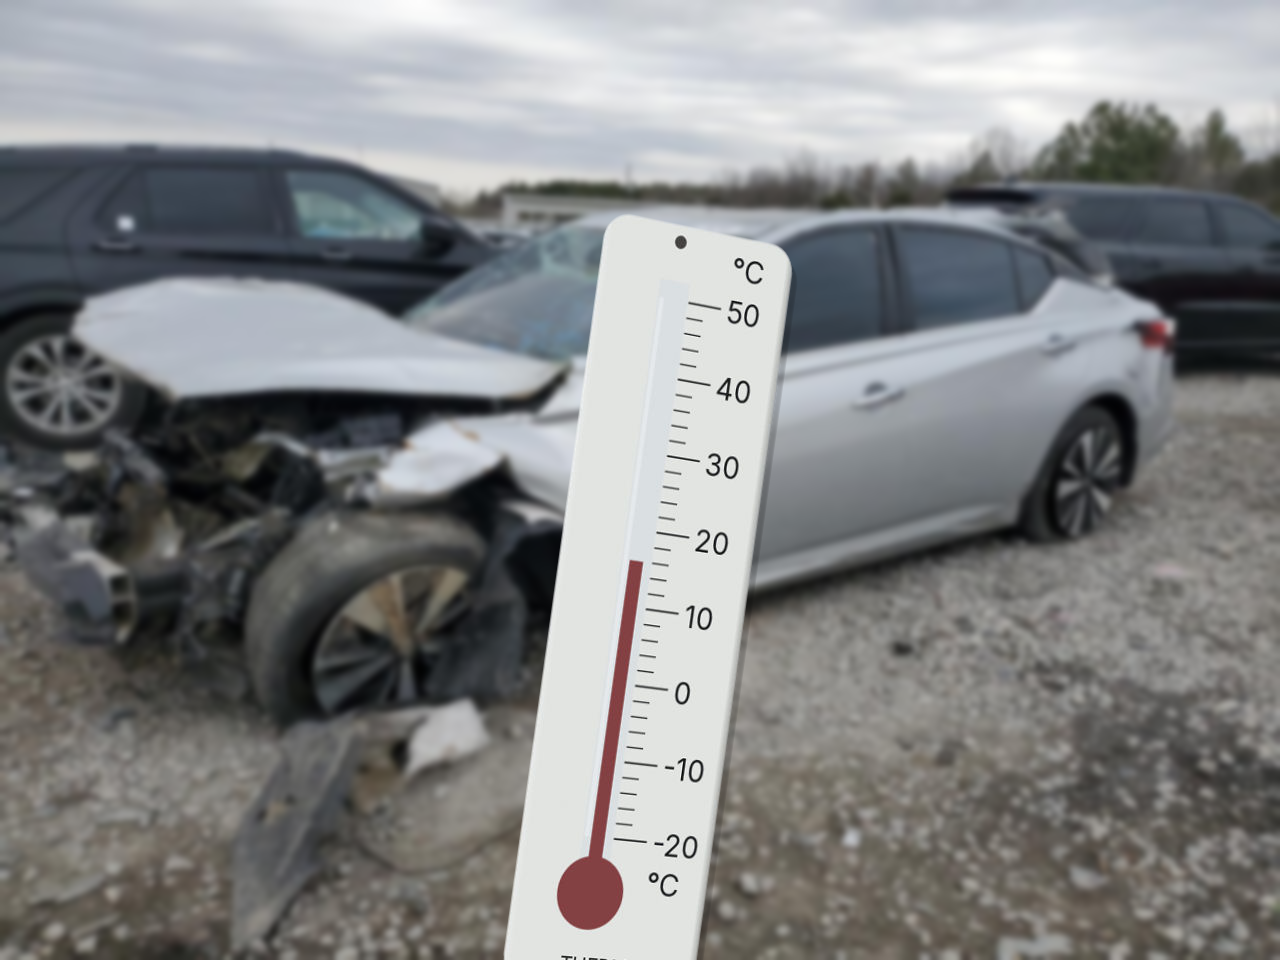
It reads 16 °C
